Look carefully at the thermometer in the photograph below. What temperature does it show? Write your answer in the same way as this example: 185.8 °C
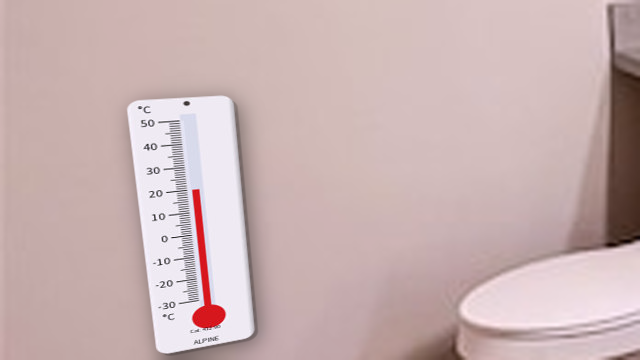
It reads 20 °C
